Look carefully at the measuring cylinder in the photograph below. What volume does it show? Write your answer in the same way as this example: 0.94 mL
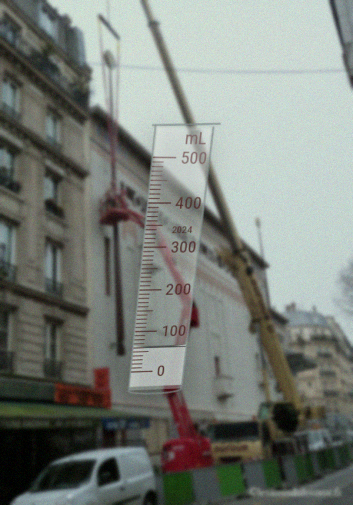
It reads 60 mL
